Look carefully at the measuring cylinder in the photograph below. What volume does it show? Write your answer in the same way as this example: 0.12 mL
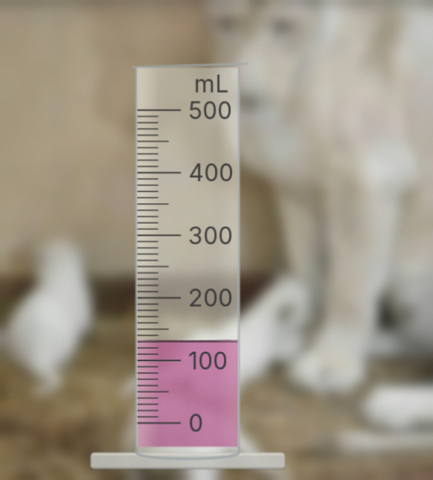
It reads 130 mL
